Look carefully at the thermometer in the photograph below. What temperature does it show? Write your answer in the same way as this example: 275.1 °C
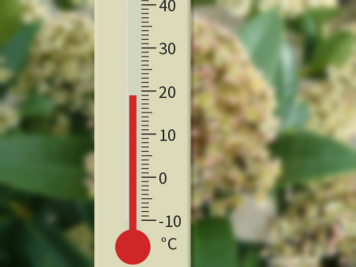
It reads 19 °C
